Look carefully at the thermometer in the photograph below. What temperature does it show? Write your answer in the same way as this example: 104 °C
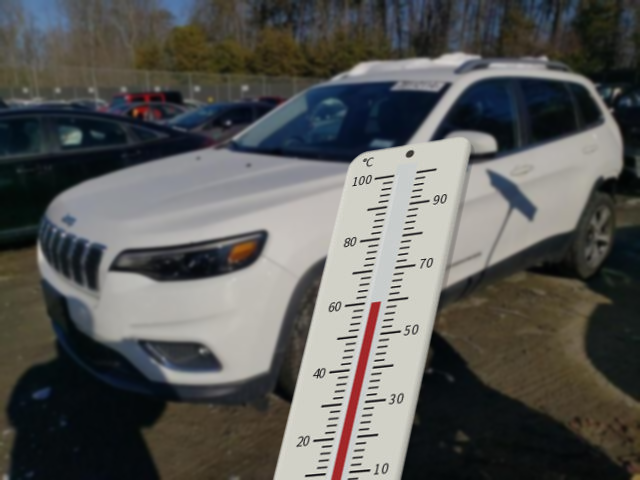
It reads 60 °C
